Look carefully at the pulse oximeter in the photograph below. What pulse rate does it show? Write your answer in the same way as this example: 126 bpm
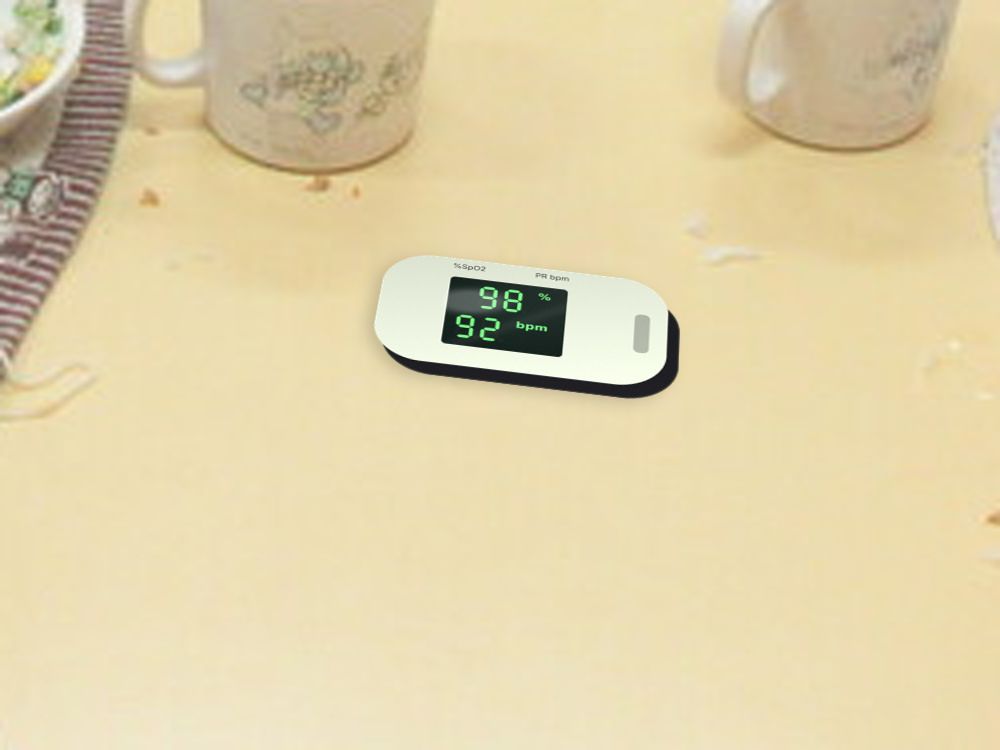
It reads 92 bpm
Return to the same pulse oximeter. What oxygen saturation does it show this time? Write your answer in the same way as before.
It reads 98 %
